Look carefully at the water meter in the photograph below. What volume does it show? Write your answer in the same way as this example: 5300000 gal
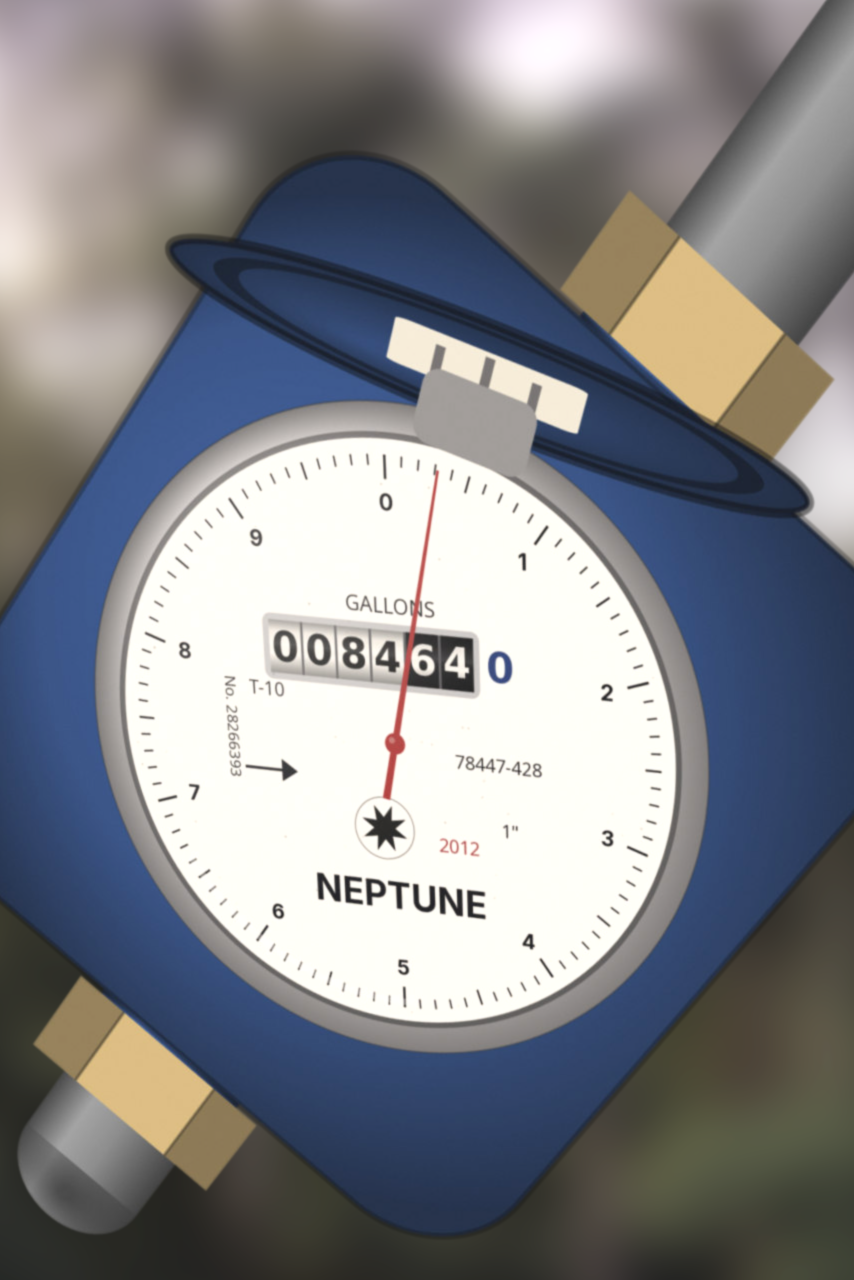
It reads 84640.3 gal
